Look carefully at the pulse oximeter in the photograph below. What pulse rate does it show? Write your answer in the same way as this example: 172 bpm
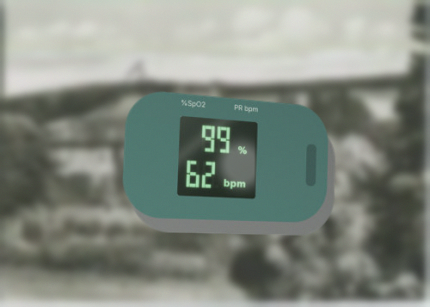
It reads 62 bpm
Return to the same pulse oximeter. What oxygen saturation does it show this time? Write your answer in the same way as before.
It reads 99 %
